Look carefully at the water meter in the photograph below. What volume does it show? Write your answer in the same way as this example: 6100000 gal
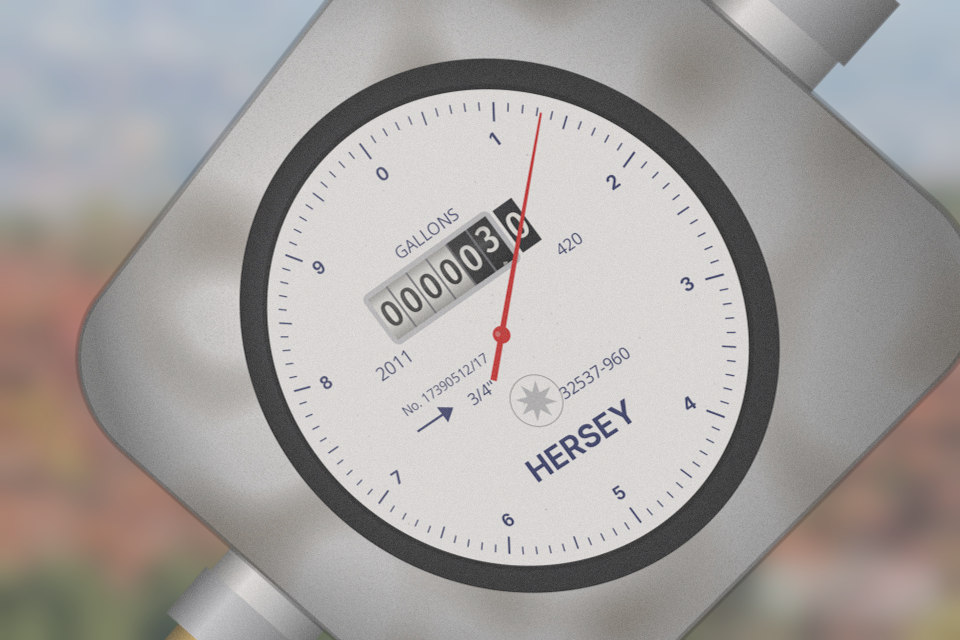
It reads 31.3 gal
